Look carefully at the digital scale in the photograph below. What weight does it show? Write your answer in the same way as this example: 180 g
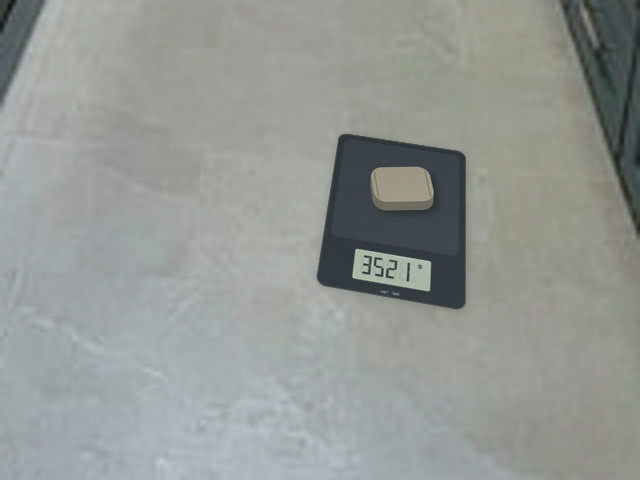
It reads 3521 g
